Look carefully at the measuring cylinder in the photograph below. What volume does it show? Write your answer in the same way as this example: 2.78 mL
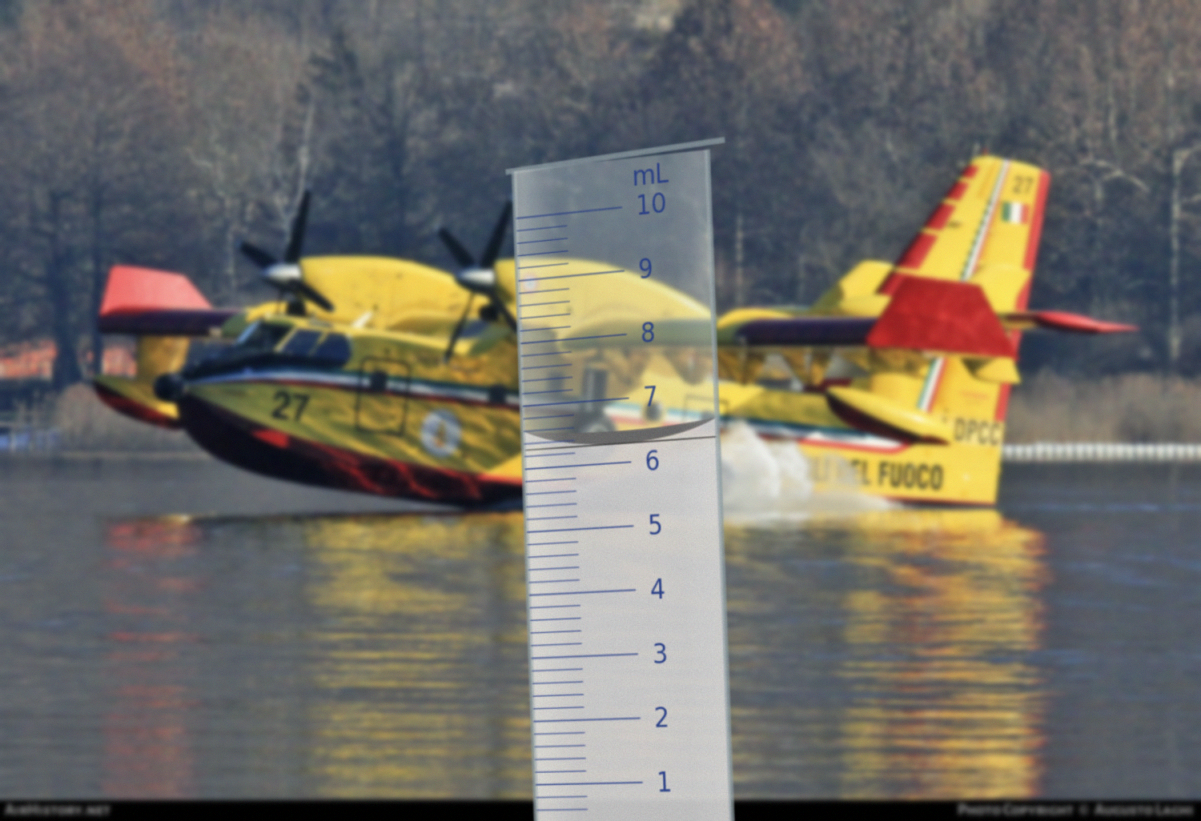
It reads 6.3 mL
